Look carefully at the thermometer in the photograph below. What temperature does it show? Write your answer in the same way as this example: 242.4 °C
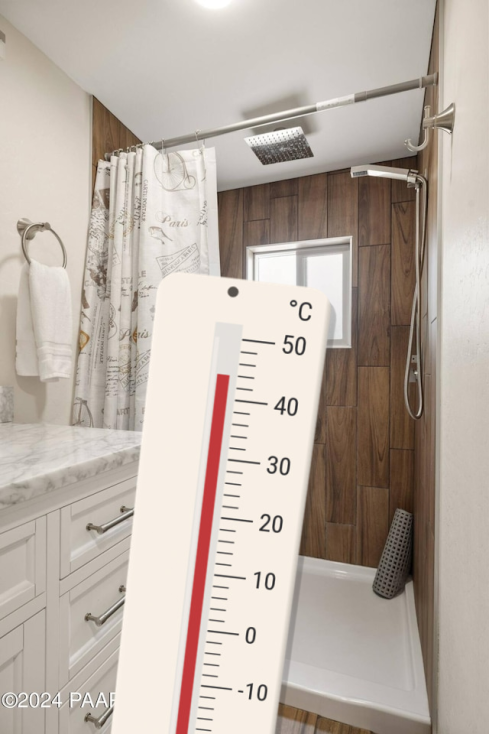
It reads 44 °C
